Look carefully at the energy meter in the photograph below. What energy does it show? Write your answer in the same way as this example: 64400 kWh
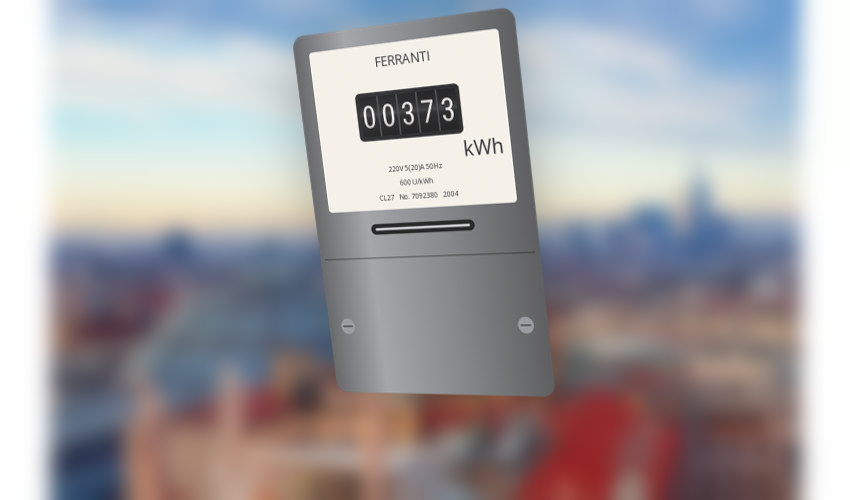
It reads 373 kWh
